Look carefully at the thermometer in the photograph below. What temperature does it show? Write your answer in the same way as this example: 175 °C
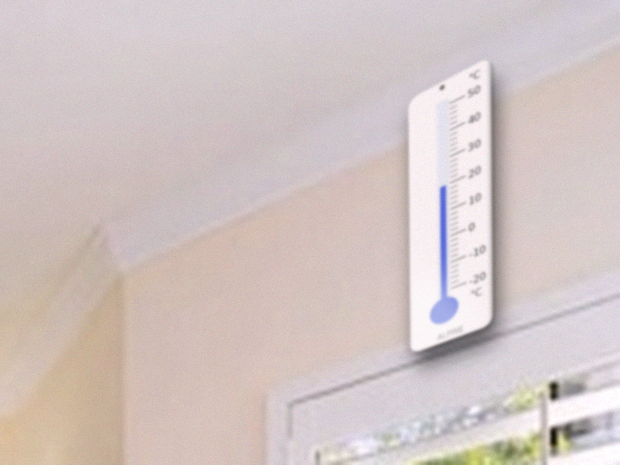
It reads 20 °C
